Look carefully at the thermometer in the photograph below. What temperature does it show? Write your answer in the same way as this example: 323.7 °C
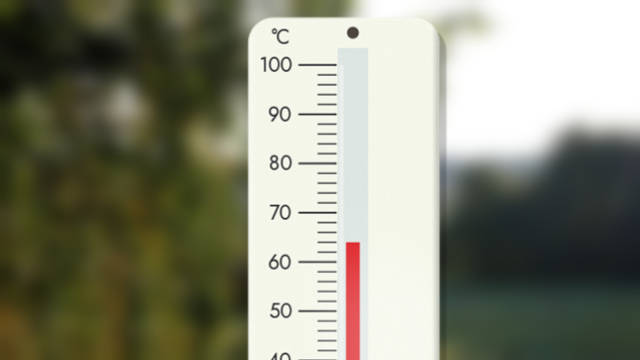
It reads 64 °C
